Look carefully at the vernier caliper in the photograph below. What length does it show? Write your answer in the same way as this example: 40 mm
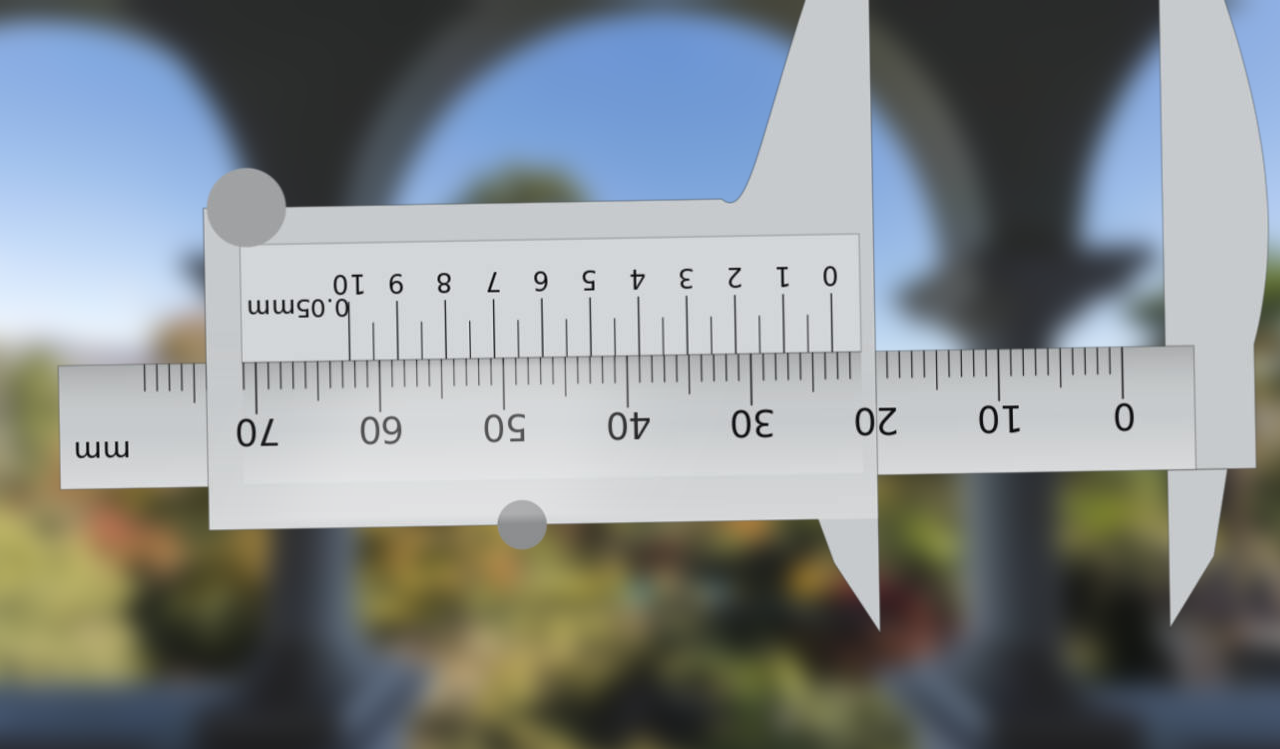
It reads 23.4 mm
